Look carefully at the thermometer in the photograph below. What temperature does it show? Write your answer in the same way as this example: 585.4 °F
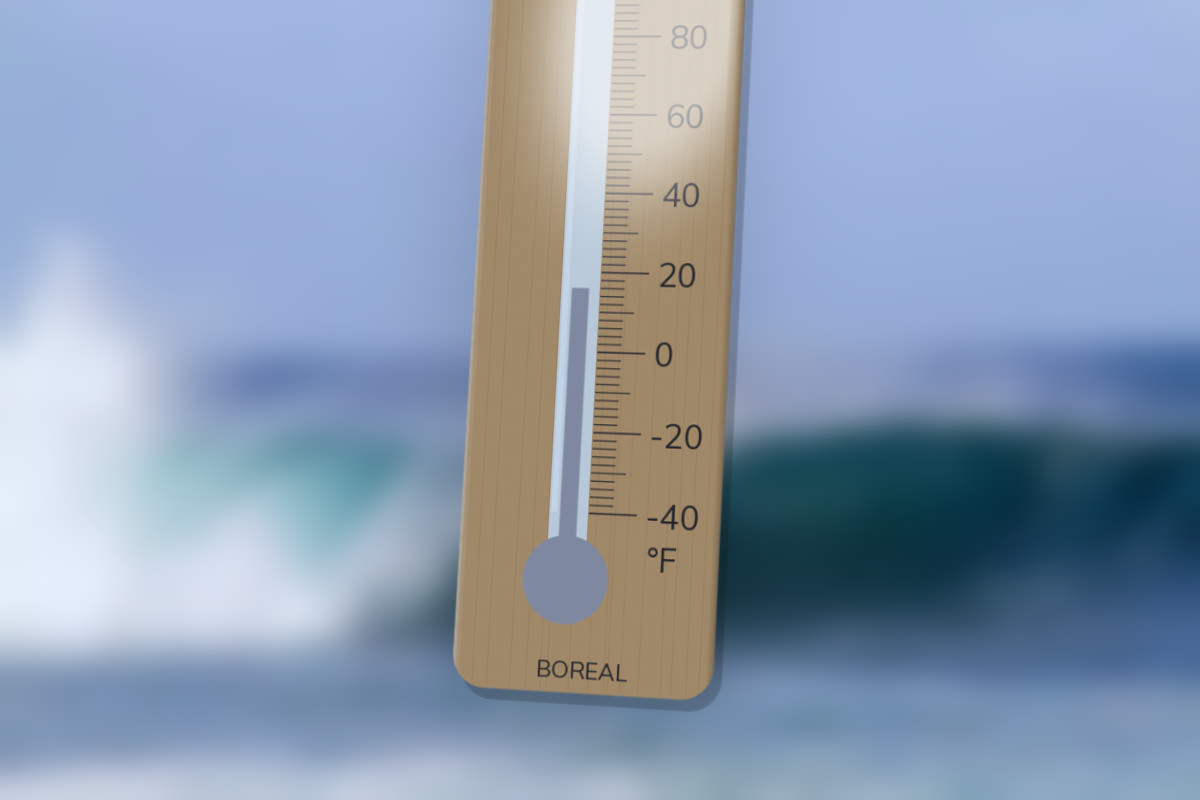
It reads 16 °F
